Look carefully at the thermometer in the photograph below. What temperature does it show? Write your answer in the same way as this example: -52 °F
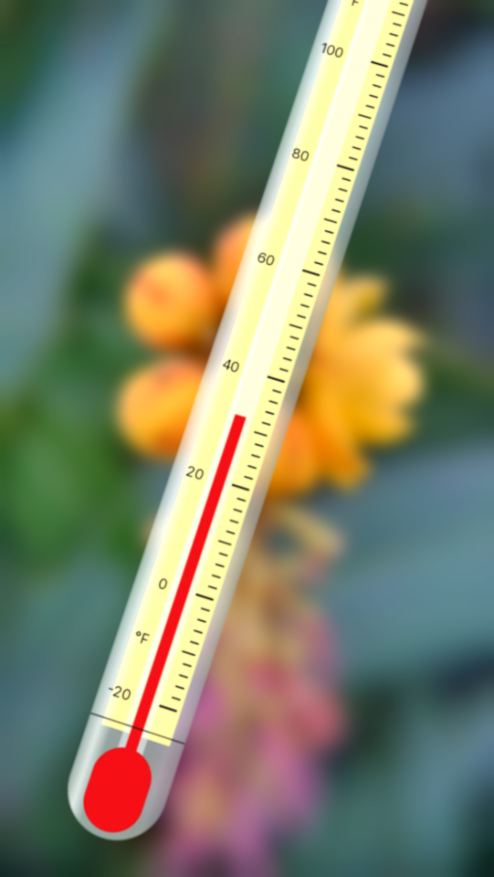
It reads 32 °F
